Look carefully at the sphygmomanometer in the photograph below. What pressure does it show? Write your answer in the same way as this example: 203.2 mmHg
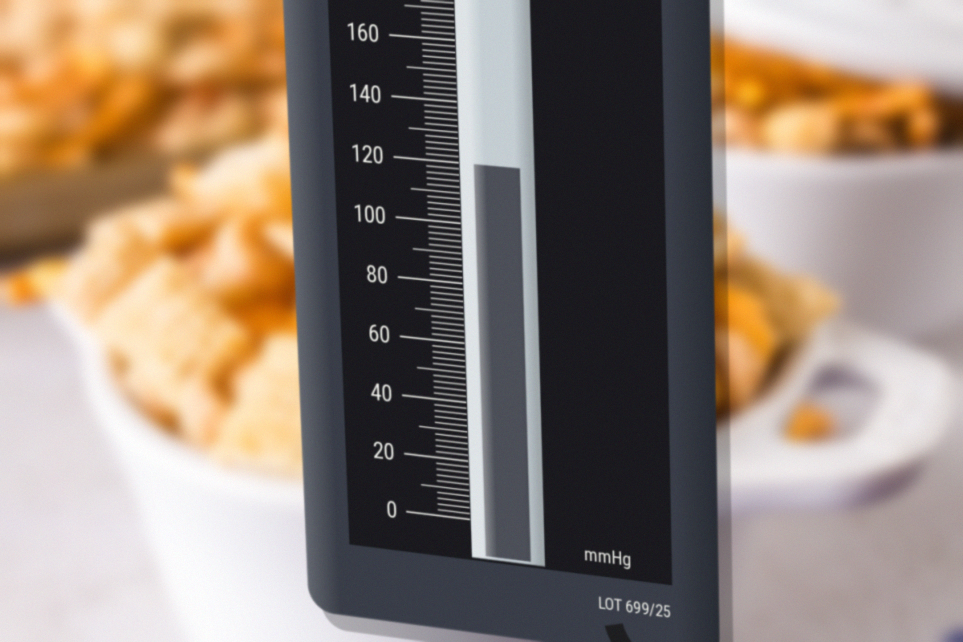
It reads 120 mmHg
